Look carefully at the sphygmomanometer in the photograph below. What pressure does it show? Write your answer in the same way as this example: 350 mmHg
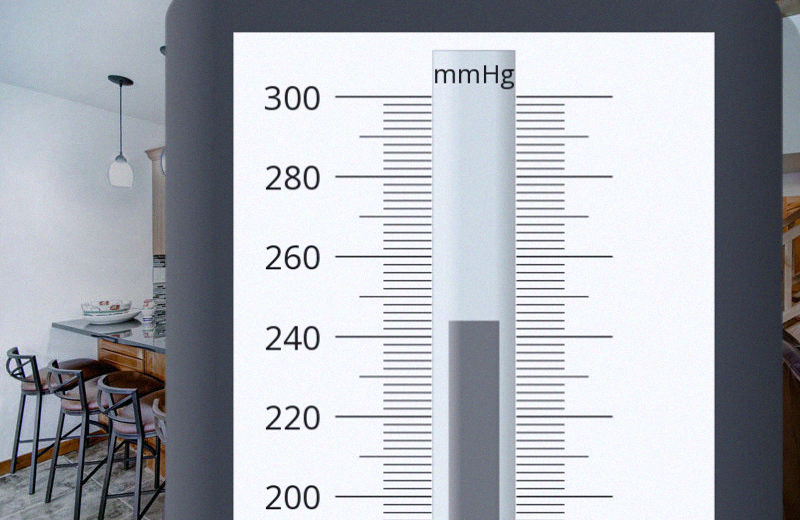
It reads 244 mmHg
